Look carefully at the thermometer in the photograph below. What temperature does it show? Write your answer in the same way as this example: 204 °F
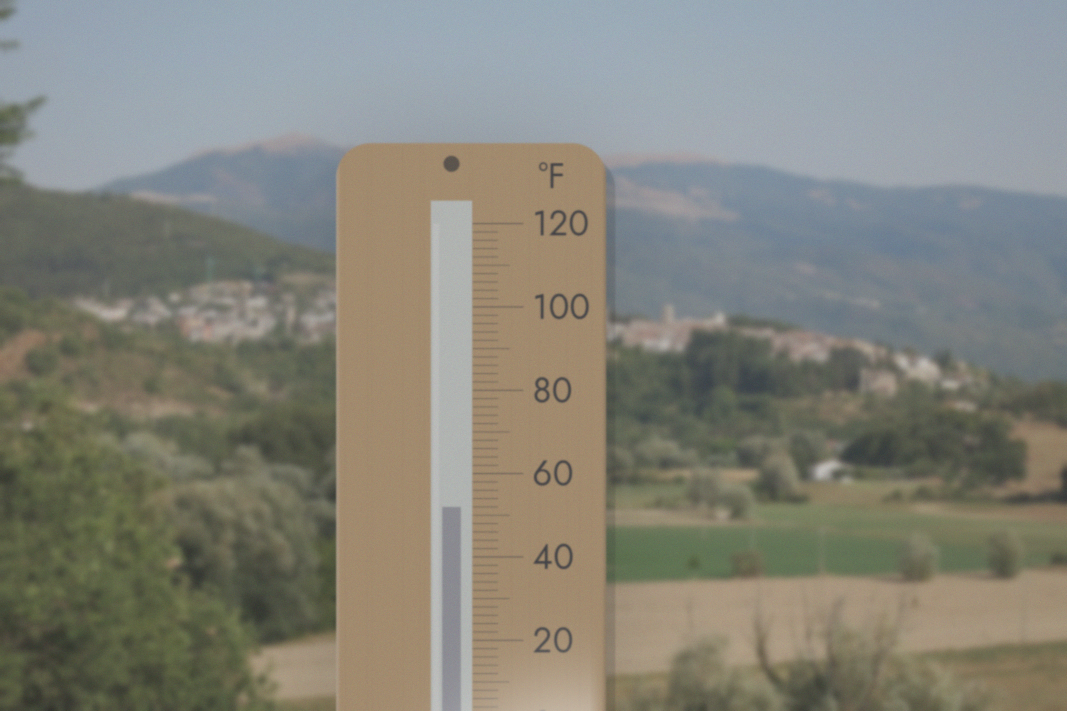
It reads 52 °F
